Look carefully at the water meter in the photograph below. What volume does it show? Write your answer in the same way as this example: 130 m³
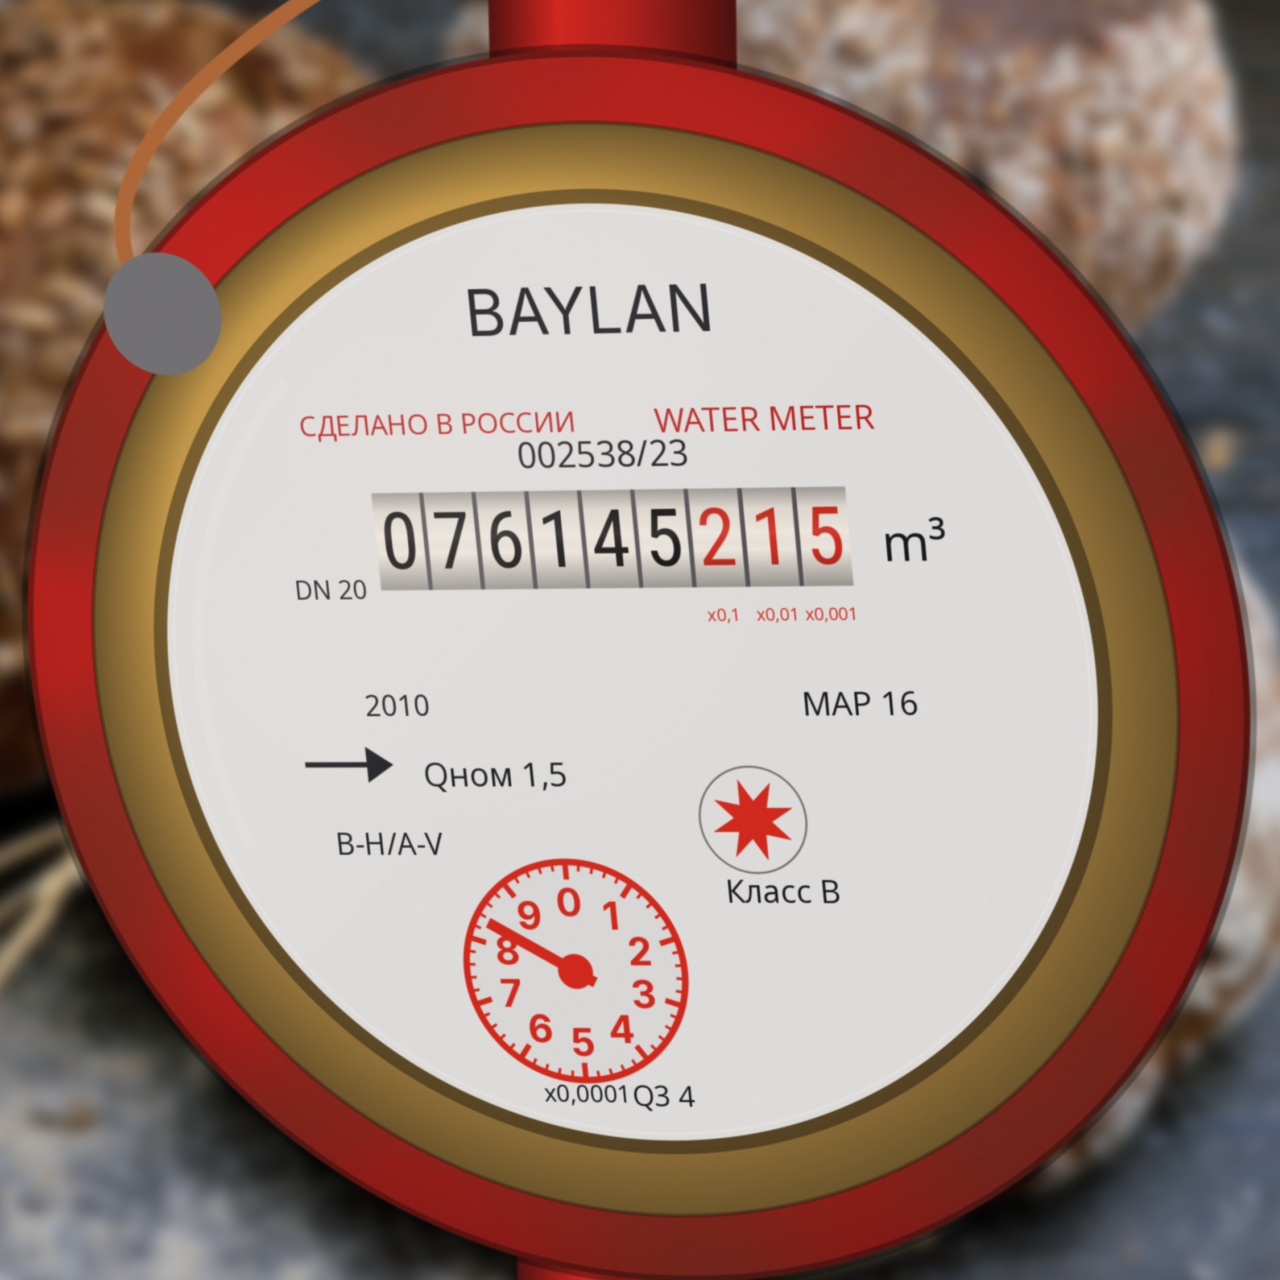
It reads 76145.2158 m³
